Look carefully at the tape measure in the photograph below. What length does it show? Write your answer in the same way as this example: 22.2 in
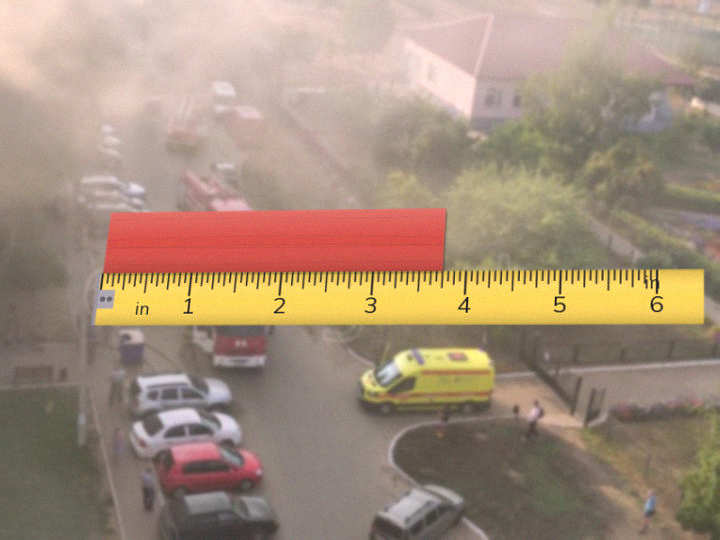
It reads 3.75 in
